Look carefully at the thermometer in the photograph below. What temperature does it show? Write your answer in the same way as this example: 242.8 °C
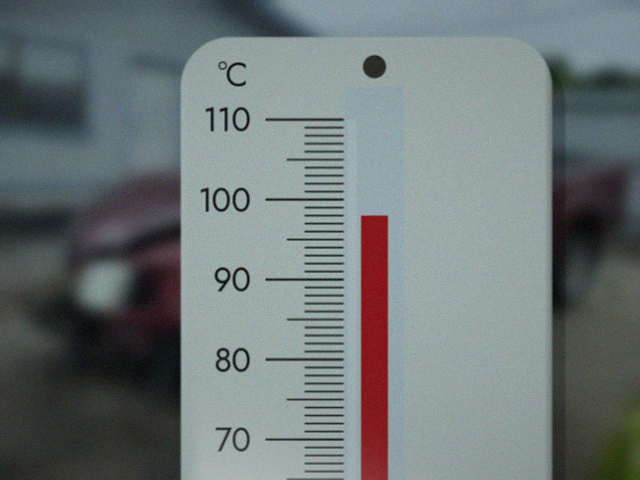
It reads 98 °C
